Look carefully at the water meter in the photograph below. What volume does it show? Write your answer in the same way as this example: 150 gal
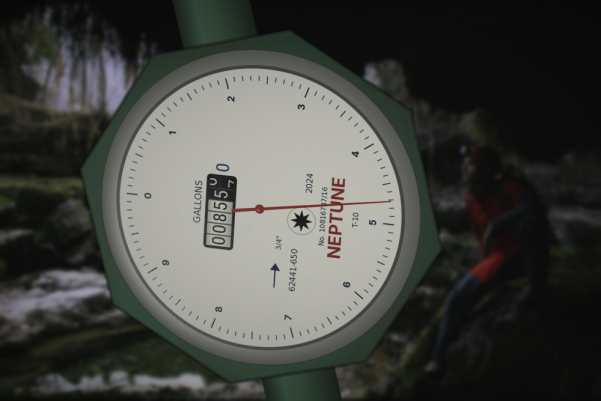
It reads 85564.7 gal
